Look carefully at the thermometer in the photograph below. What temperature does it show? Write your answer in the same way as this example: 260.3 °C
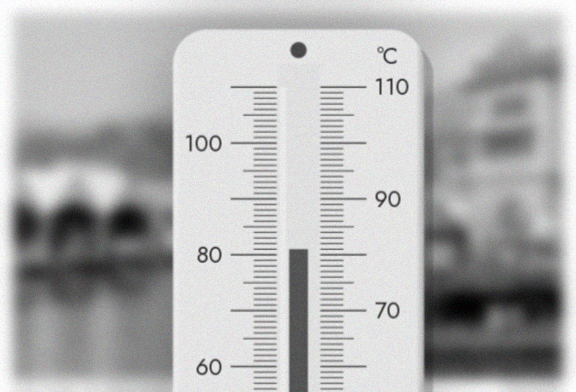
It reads 81 °C
